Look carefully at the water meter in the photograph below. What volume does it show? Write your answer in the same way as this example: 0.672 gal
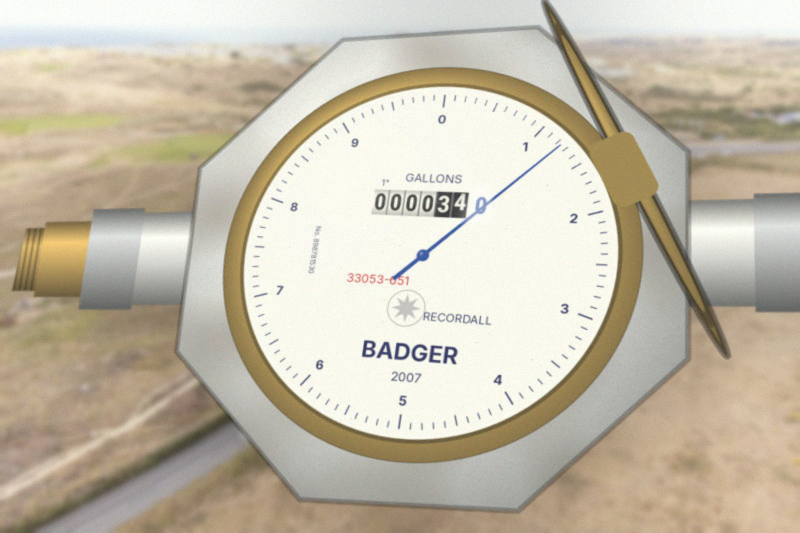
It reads 341.2 gal
